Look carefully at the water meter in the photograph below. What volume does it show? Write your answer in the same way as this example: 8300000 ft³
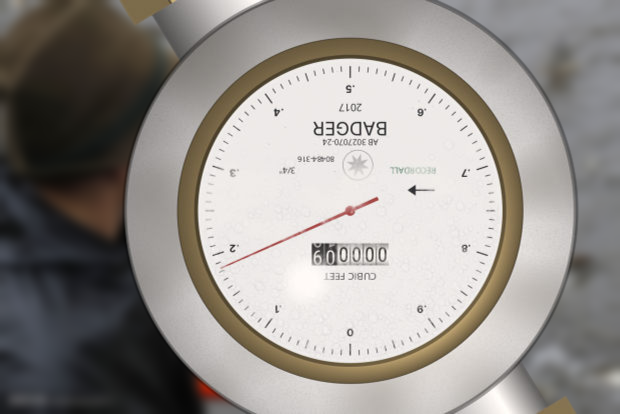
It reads 9.18 ft³
